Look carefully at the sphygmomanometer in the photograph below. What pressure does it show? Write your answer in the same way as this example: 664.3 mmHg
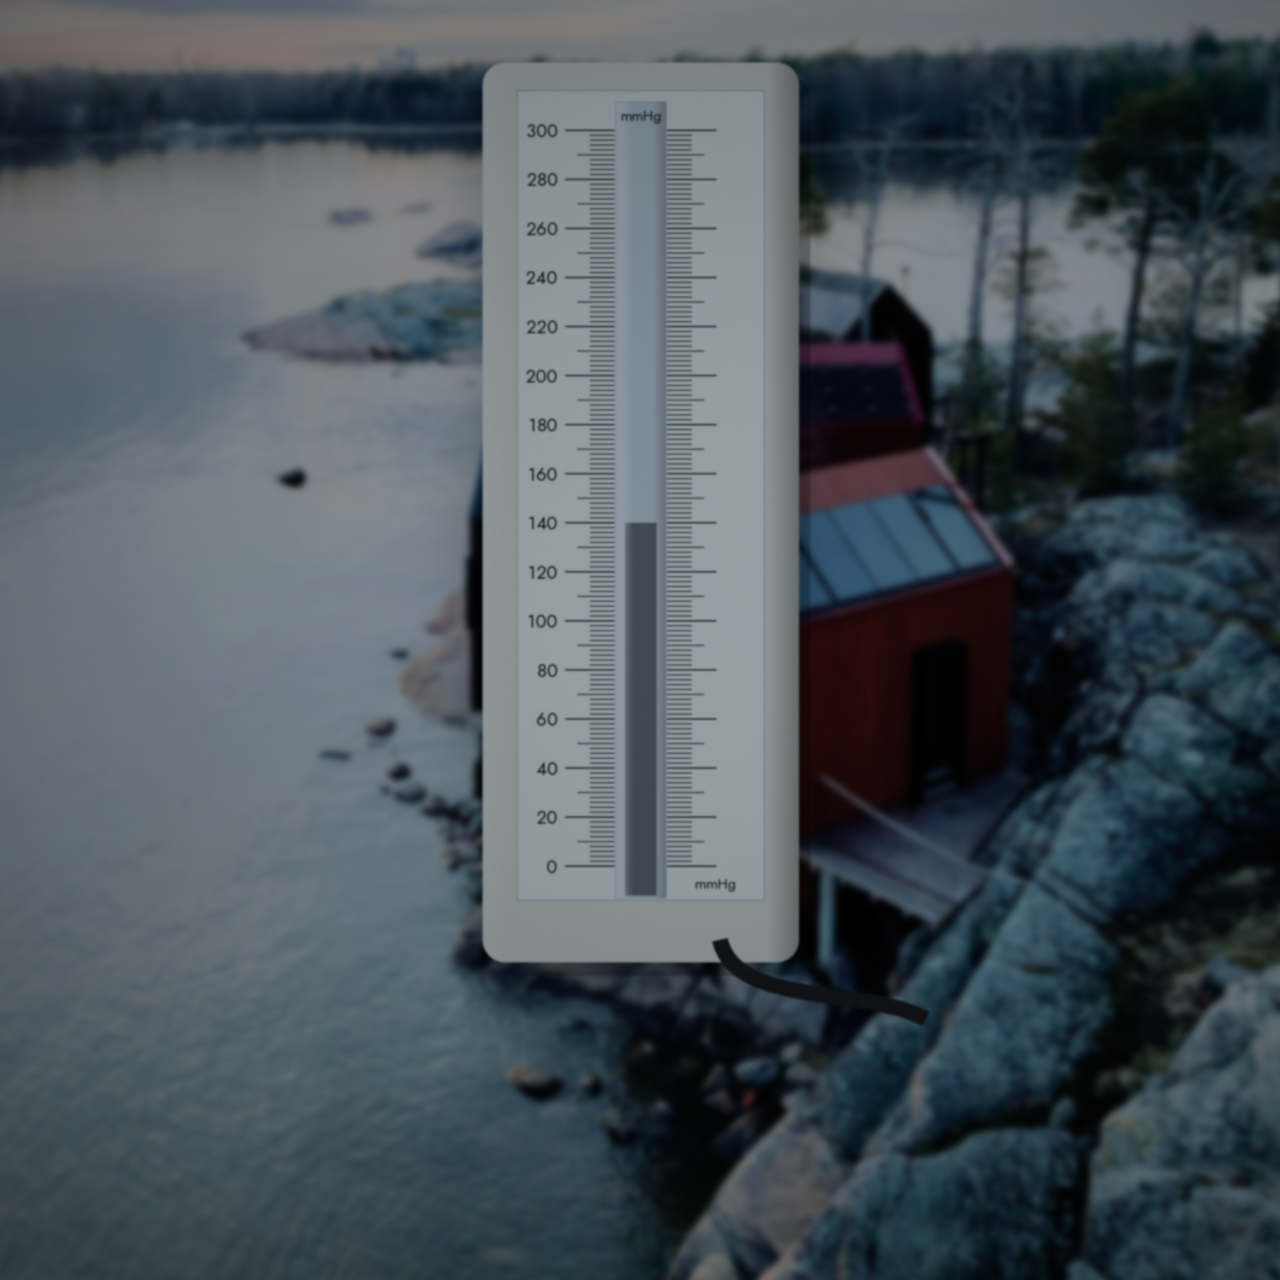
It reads 140 mmHg
